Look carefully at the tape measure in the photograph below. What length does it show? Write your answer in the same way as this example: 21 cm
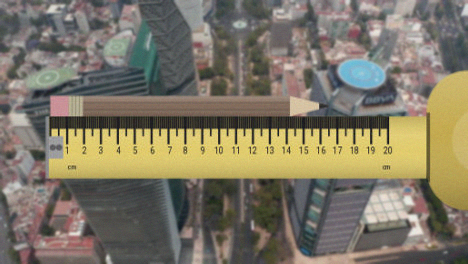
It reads 16.5 cm
